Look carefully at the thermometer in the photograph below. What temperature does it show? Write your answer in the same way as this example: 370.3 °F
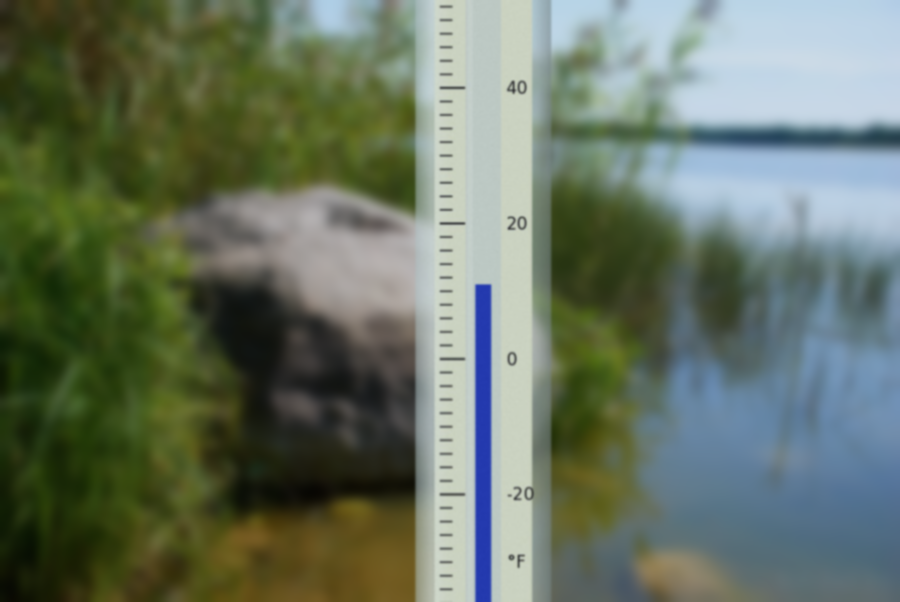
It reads 11 °F
